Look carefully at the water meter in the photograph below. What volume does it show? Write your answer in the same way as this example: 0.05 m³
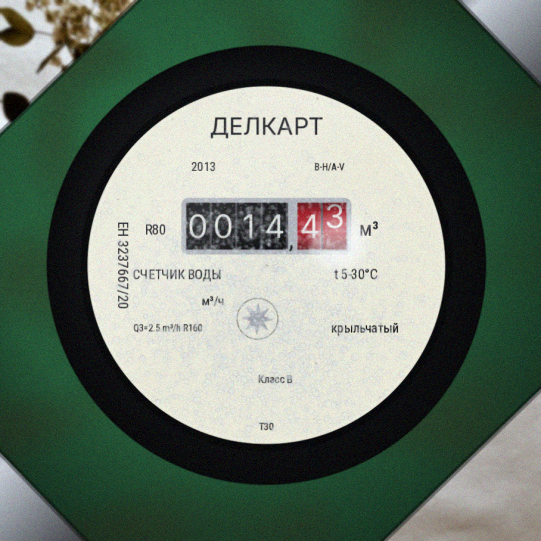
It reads 14.43 m³
